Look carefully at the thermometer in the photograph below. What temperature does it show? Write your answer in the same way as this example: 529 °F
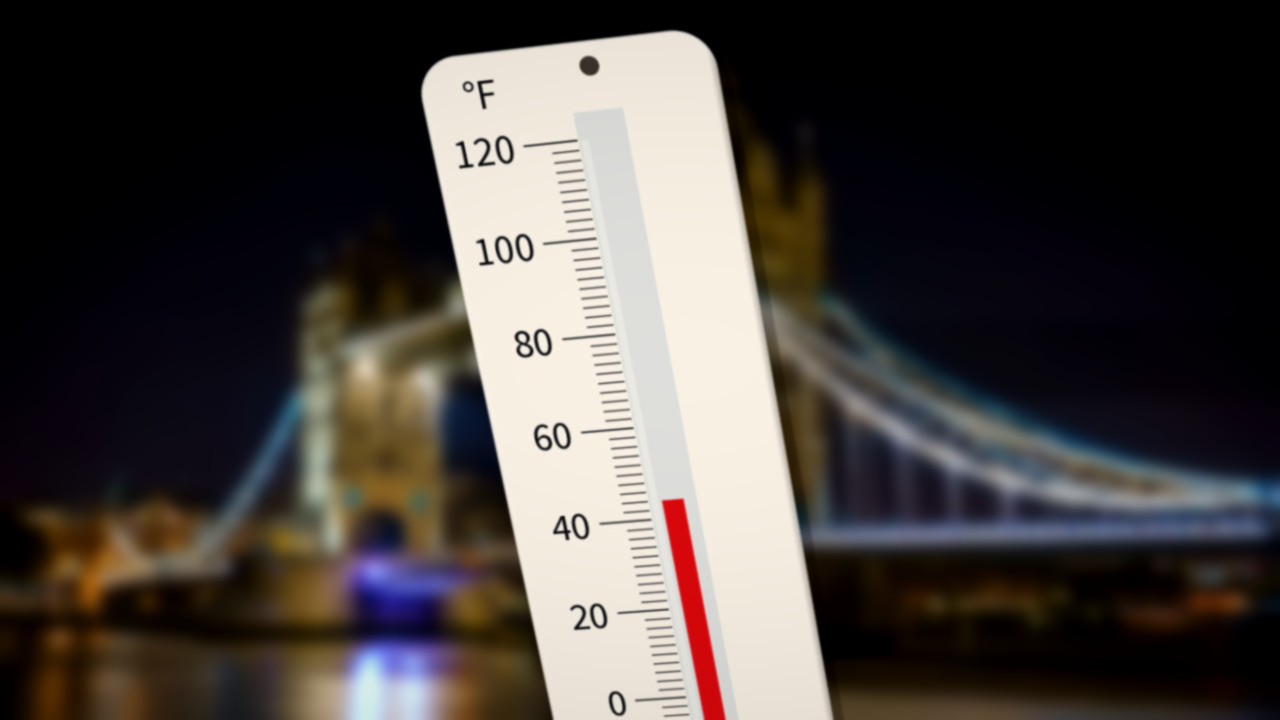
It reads 44 °F
